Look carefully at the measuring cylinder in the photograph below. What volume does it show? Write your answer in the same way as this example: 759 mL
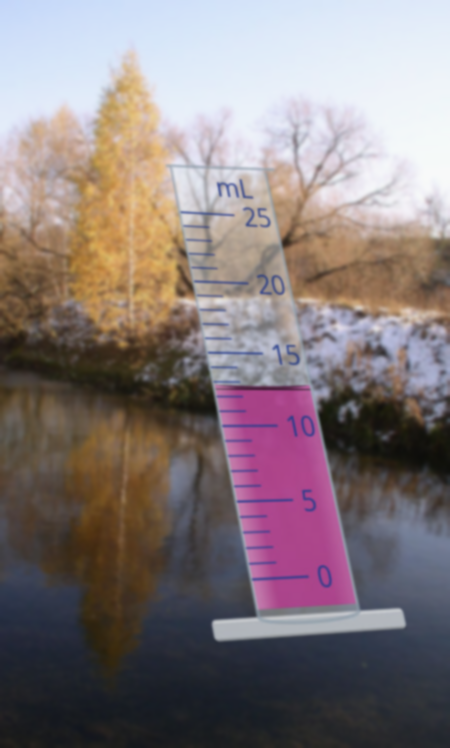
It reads 12.5 mL
